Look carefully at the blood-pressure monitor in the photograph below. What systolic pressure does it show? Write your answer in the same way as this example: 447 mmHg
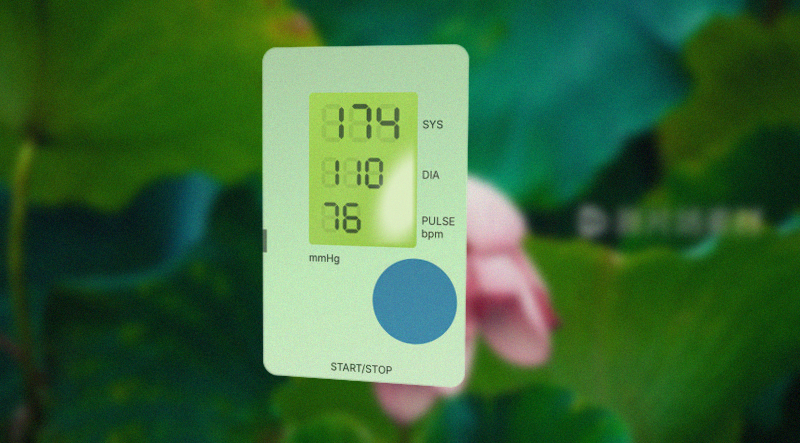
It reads 174 mmHg
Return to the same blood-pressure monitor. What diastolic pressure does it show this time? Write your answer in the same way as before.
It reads 110 mmHg
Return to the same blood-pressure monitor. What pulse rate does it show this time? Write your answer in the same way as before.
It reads 76 bpm
